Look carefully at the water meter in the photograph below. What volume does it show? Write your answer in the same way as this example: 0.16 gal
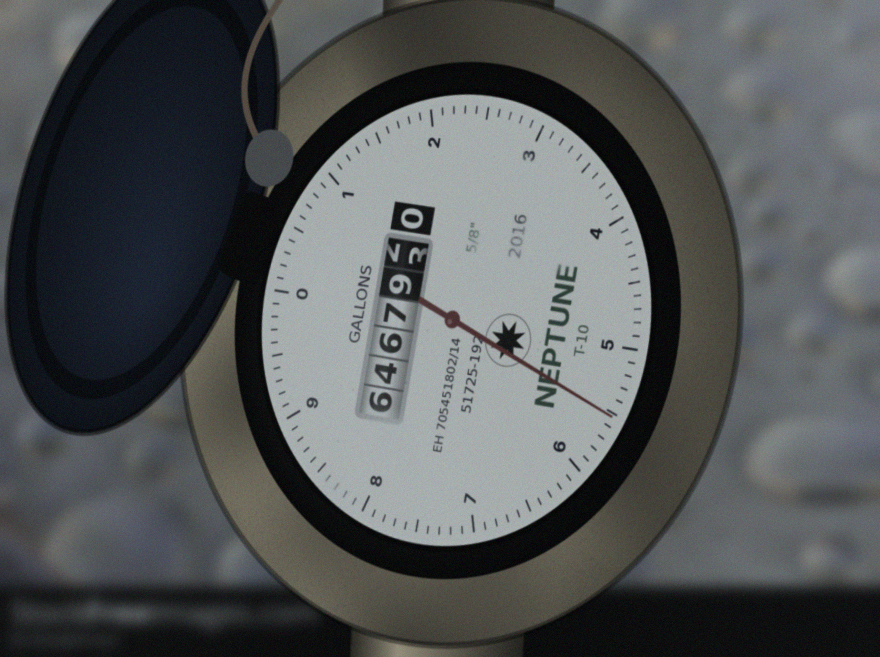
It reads 6467925.5 gal
